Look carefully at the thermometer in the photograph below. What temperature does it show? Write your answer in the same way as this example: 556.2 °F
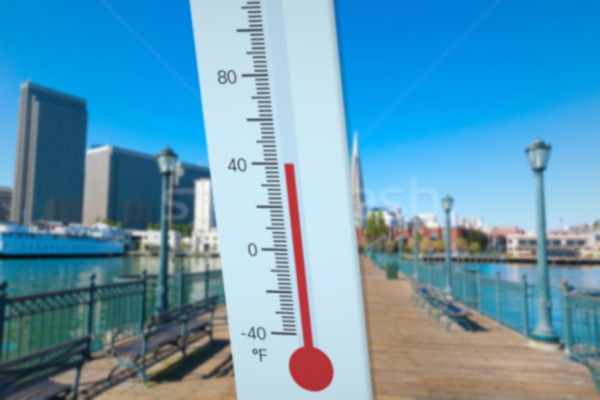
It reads 40 °F
